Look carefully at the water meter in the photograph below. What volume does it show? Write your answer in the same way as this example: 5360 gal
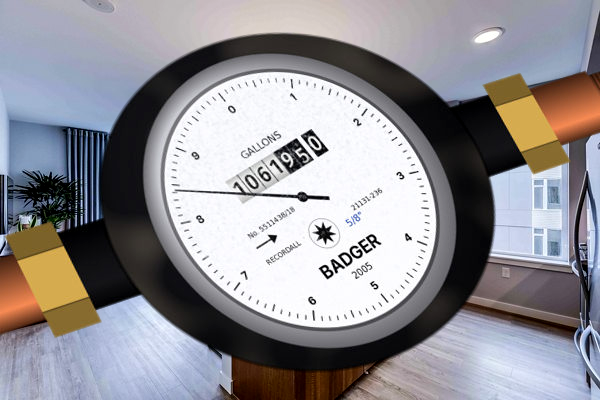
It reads 1061948.4 gal
